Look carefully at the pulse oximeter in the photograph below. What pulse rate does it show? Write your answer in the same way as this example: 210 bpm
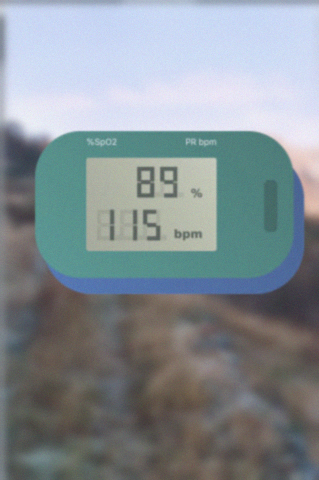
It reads 115 bpm
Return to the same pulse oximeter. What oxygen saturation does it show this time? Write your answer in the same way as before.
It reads 89 %
